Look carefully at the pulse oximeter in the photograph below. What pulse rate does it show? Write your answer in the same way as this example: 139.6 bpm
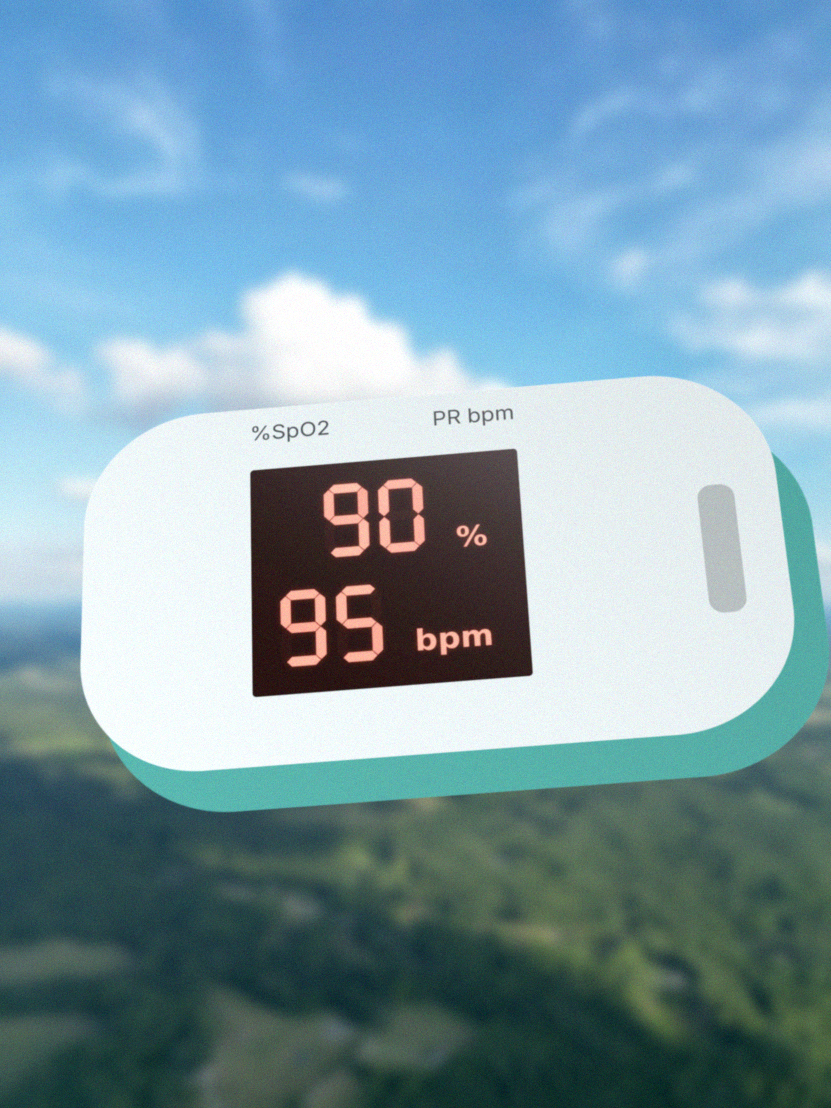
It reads 95 bpm
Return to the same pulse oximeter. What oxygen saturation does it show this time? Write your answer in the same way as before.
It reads 90 %
